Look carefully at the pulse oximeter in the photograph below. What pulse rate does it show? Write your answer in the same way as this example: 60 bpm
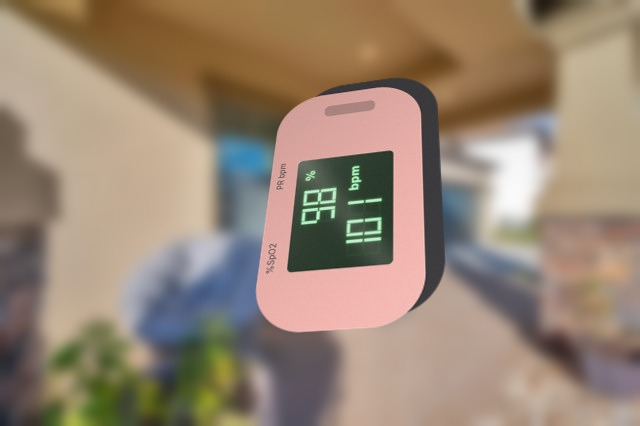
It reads 101 bpm
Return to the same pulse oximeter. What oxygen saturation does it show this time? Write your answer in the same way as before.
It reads 98 %
